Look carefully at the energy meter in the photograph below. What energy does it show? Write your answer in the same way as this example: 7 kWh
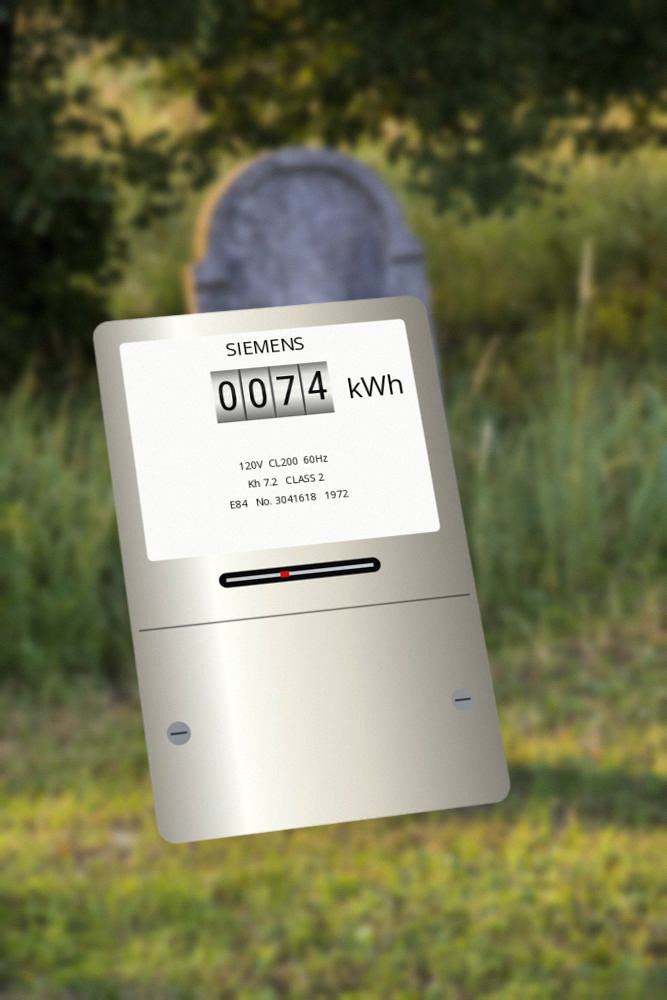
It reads 74 kWh
